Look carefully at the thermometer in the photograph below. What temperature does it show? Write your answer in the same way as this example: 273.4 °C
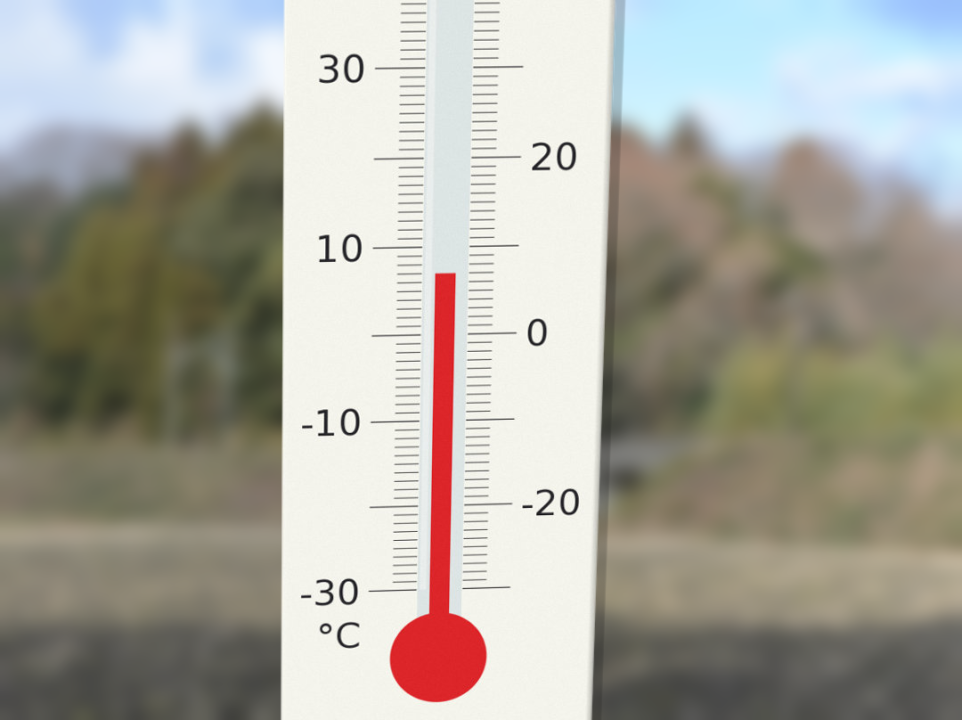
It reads 7 °C
